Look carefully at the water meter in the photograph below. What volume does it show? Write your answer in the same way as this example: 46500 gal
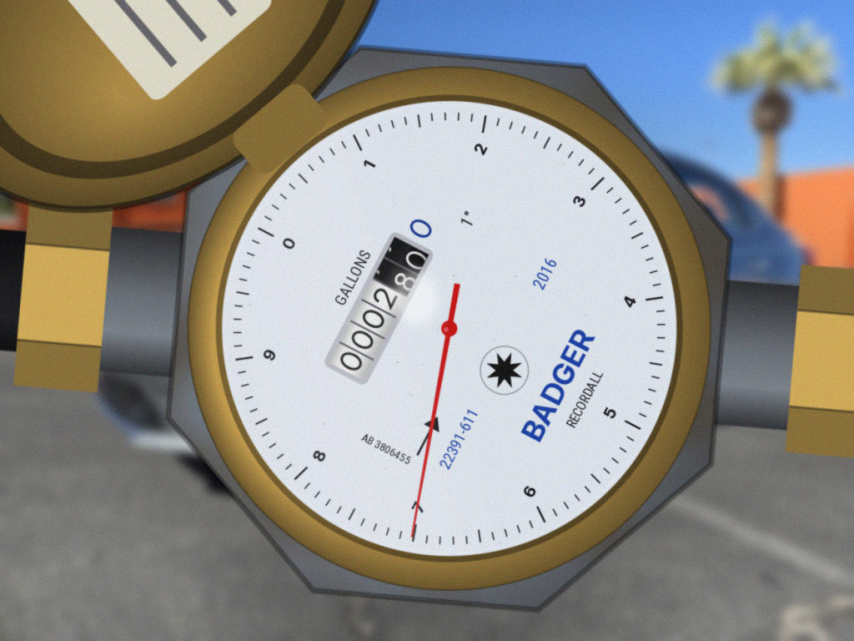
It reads 2797.0 gal
